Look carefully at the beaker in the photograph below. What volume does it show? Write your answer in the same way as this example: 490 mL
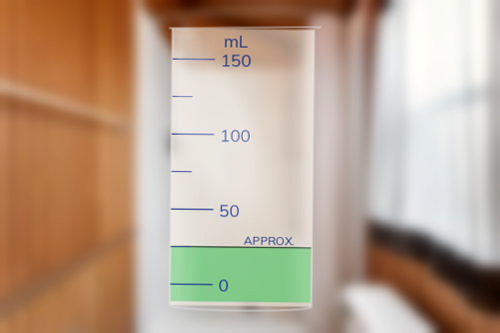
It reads 25 mL
